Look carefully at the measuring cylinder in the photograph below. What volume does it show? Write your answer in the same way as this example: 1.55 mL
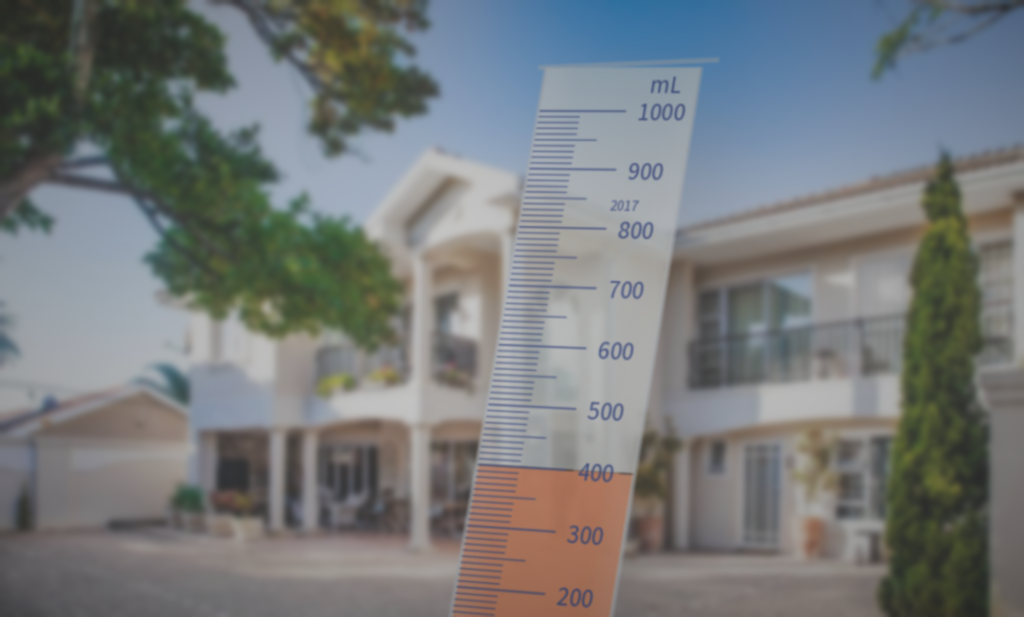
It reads 400 mL
